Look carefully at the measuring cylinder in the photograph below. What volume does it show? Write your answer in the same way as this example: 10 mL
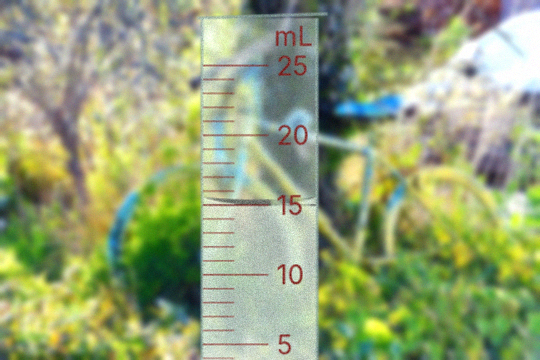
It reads 15 mL
